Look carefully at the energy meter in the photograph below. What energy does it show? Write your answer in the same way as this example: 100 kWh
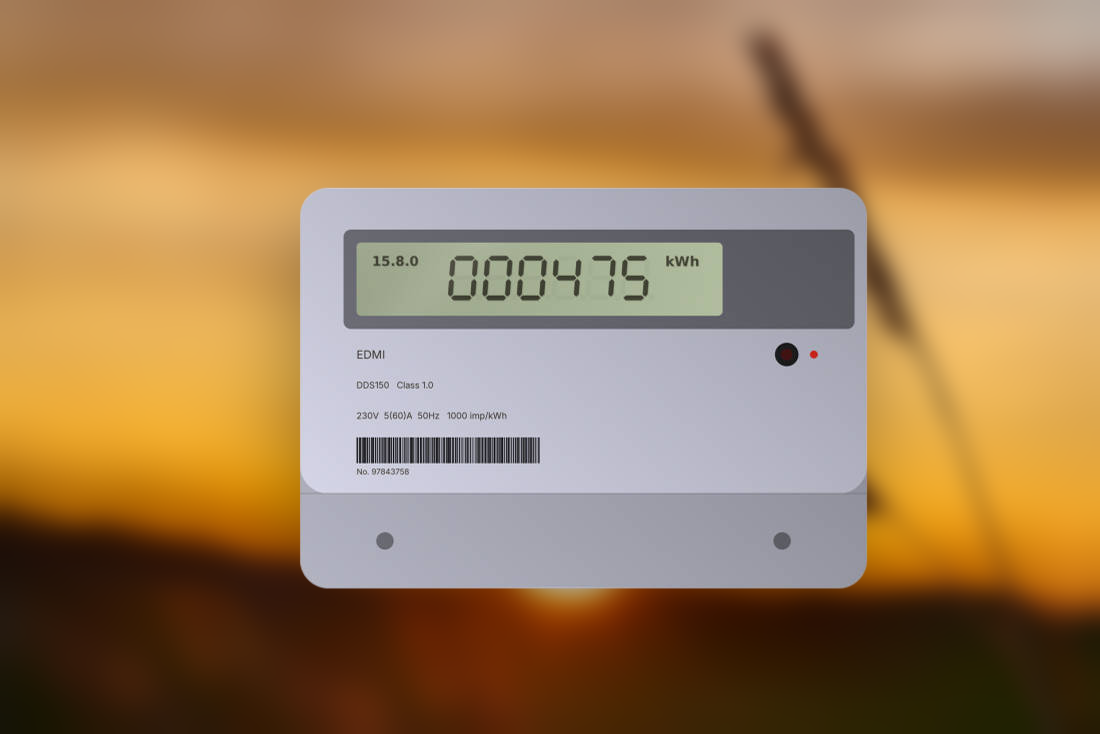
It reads 475 kWh
